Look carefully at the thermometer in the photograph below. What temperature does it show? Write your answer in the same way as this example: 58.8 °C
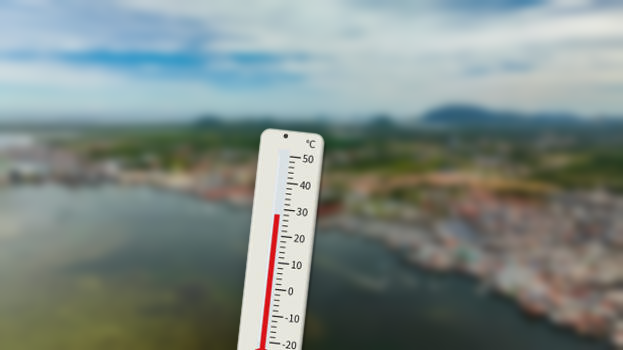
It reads 28 °C
